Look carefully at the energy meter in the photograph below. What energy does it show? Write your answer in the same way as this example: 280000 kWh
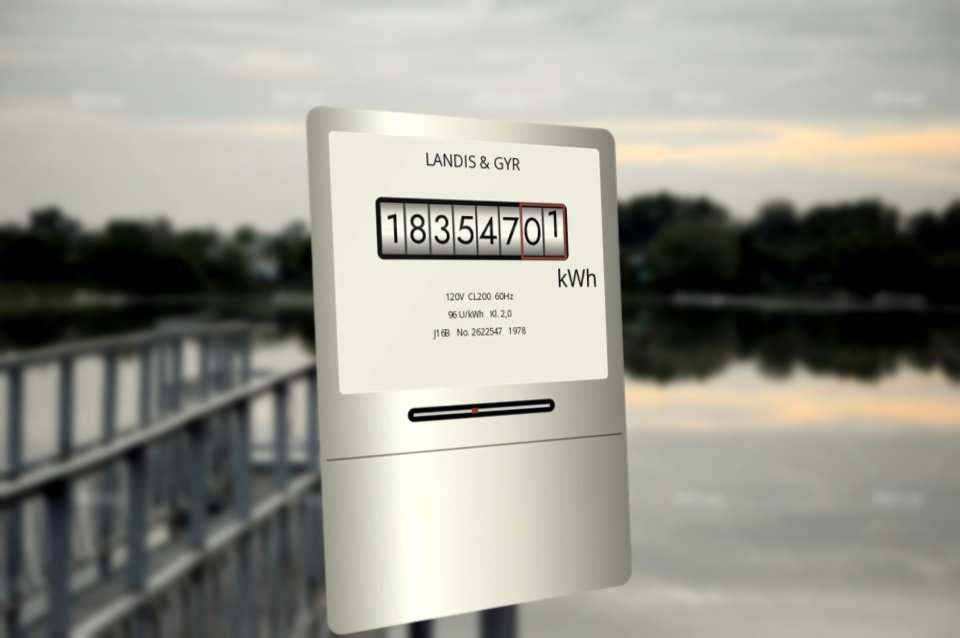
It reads 183547.01 kWh
